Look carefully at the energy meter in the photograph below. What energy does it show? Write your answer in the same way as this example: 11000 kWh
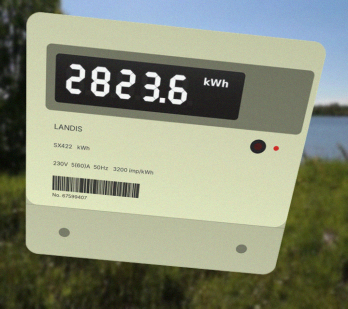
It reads 2823.6 kWh
